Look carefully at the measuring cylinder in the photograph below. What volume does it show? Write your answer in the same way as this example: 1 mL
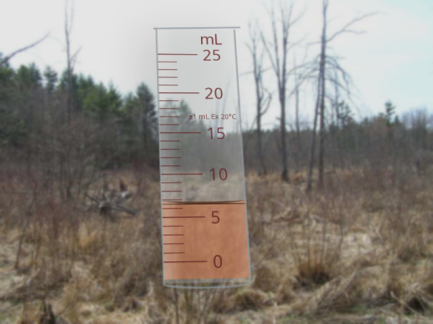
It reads 6.5 mL
